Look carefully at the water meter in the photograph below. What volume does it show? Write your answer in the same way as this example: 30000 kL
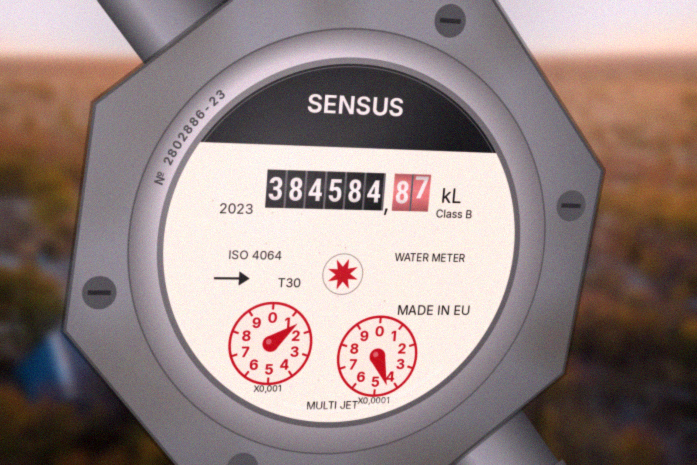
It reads 384584.8714 kL
